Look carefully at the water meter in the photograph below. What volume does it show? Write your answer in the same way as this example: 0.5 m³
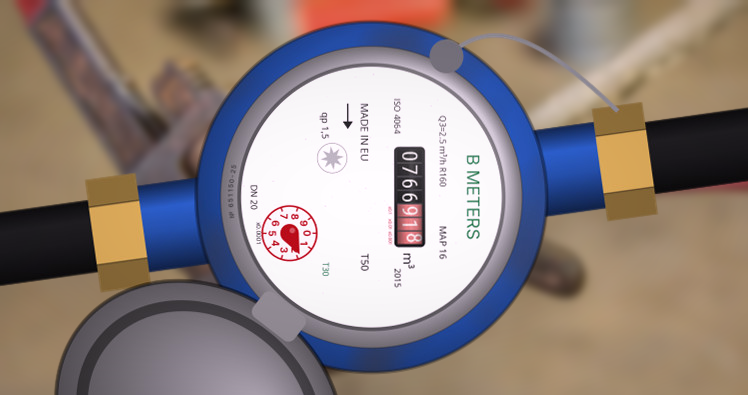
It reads 766.9181 m³
